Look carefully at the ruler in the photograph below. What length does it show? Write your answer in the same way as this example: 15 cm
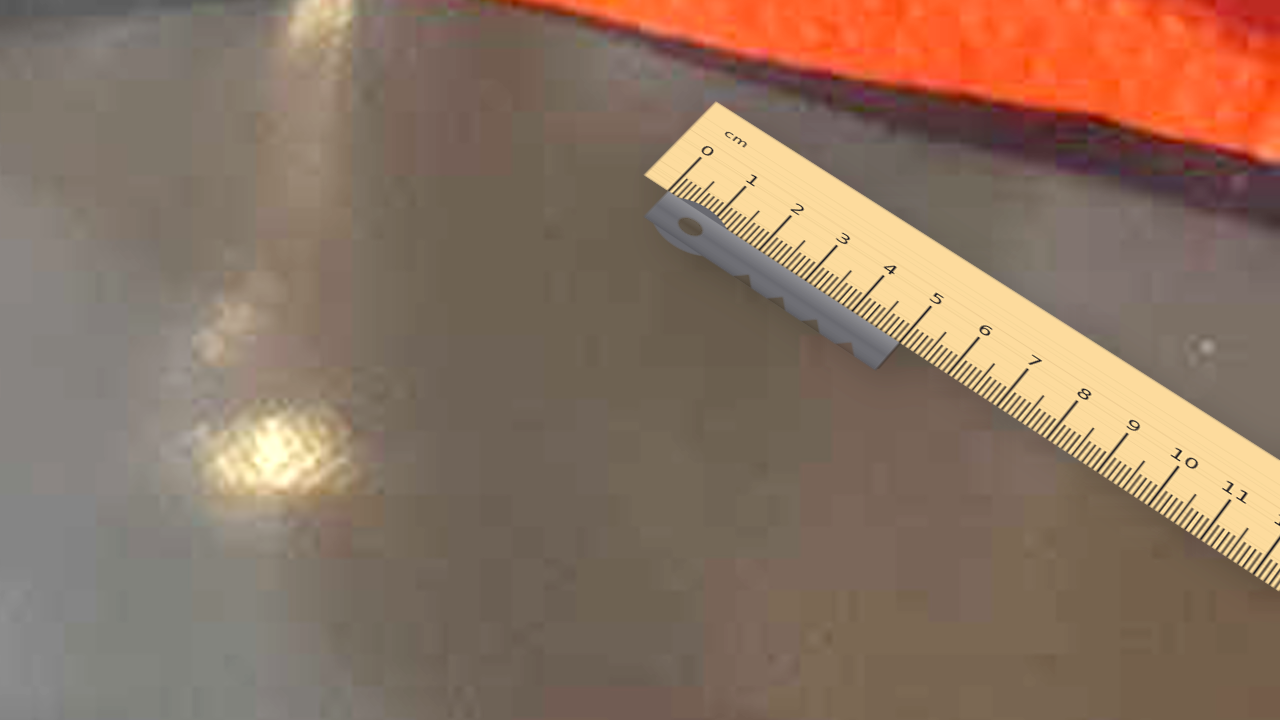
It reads 5 cm
